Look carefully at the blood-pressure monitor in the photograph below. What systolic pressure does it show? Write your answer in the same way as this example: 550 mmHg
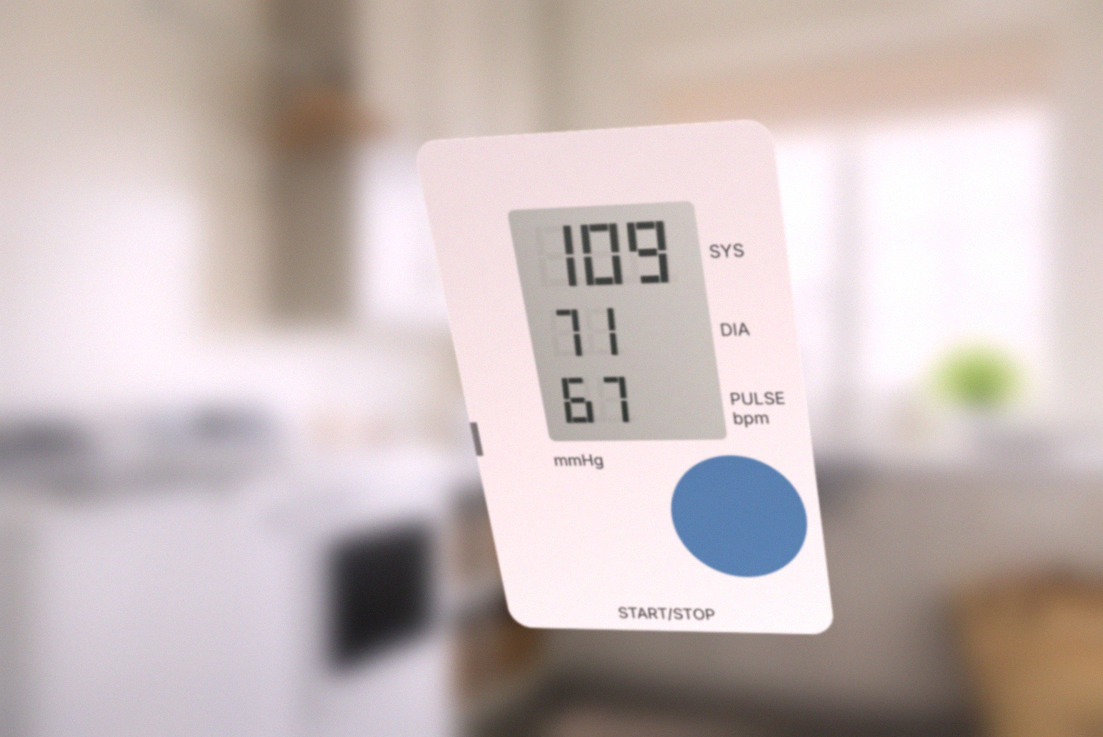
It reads 109 mmHg
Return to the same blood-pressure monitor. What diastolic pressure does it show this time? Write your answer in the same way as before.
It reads 71 mmHg
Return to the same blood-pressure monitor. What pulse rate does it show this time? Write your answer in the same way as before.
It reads 67 bpm
